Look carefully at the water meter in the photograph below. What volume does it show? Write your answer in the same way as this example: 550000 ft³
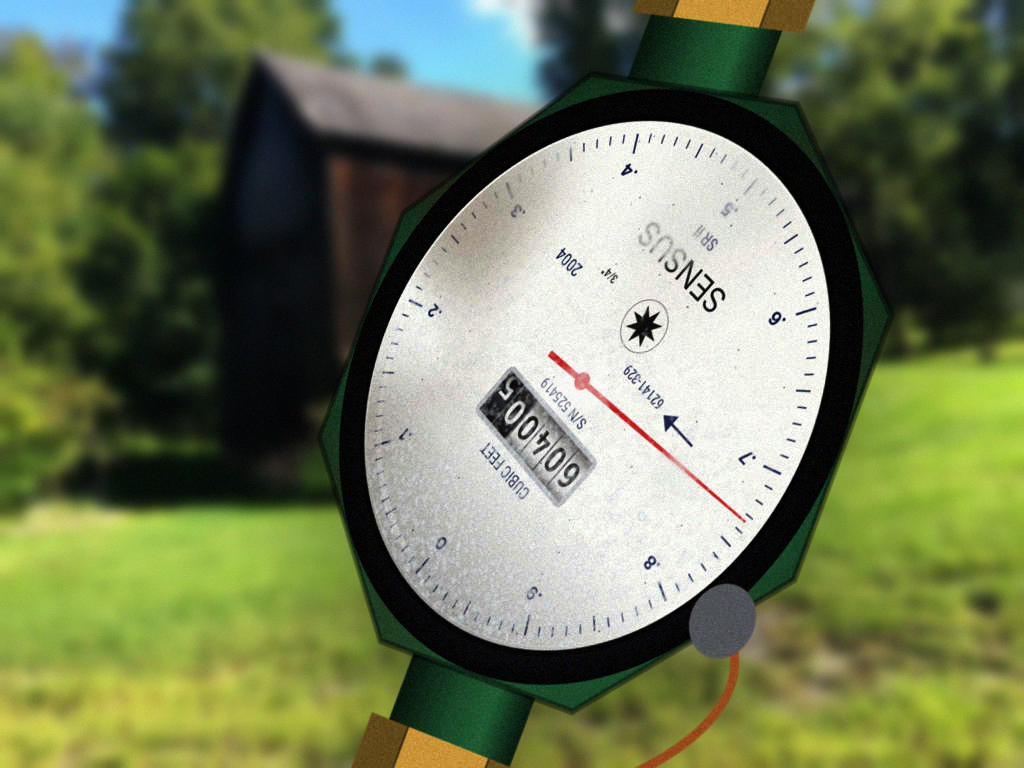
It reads 604004.73 ft³
